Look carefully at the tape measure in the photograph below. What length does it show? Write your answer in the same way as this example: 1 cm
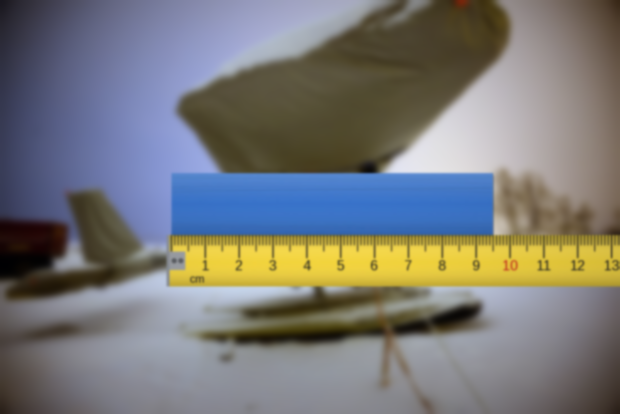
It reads 9.5 cm
